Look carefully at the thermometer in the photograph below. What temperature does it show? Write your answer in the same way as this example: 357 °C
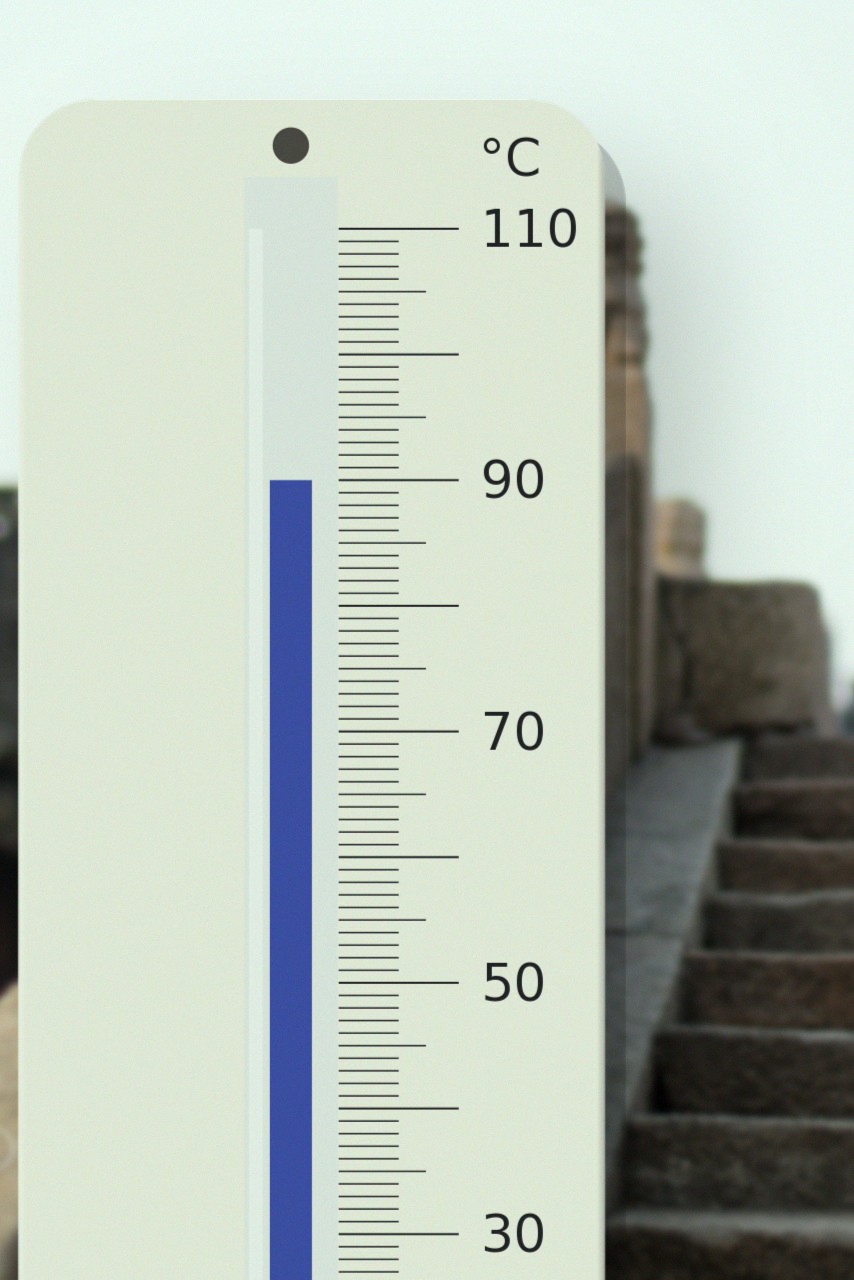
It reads 90 °C
